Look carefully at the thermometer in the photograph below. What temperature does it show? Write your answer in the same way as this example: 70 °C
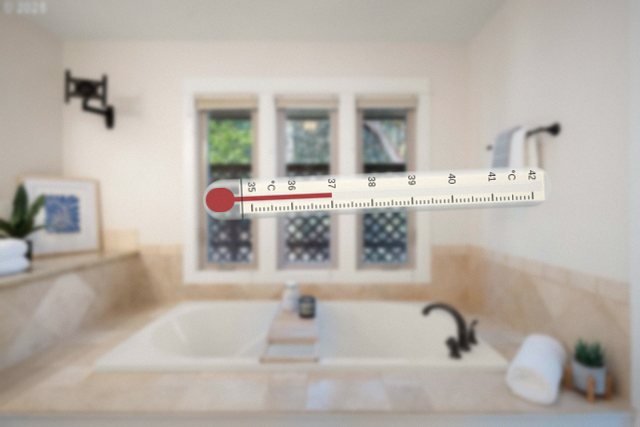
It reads 37 °C
